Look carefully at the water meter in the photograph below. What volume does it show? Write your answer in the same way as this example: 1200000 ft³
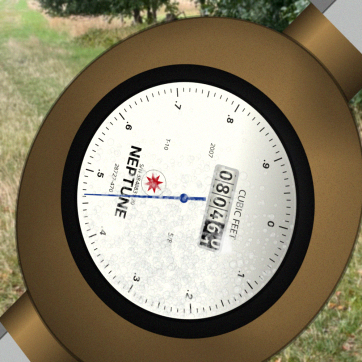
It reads 80460.46 ft³
